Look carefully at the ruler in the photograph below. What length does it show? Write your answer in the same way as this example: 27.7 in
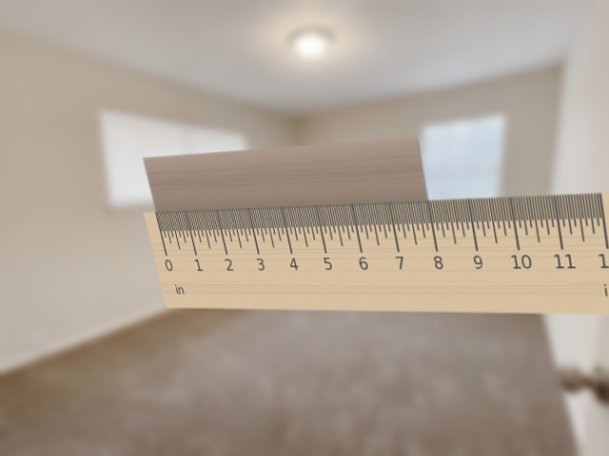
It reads 8 in
